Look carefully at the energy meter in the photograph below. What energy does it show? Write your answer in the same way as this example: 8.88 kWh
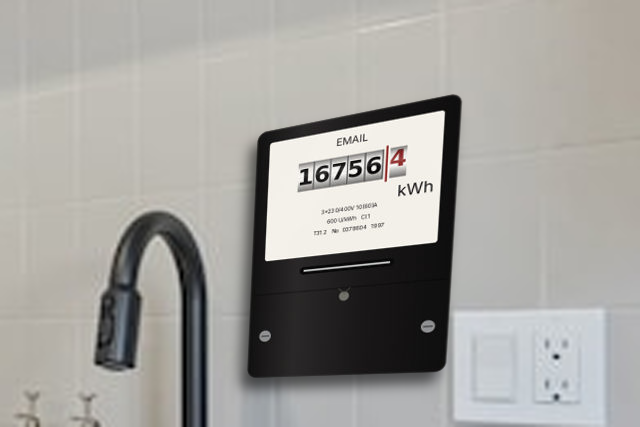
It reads 16756.4 kWh
